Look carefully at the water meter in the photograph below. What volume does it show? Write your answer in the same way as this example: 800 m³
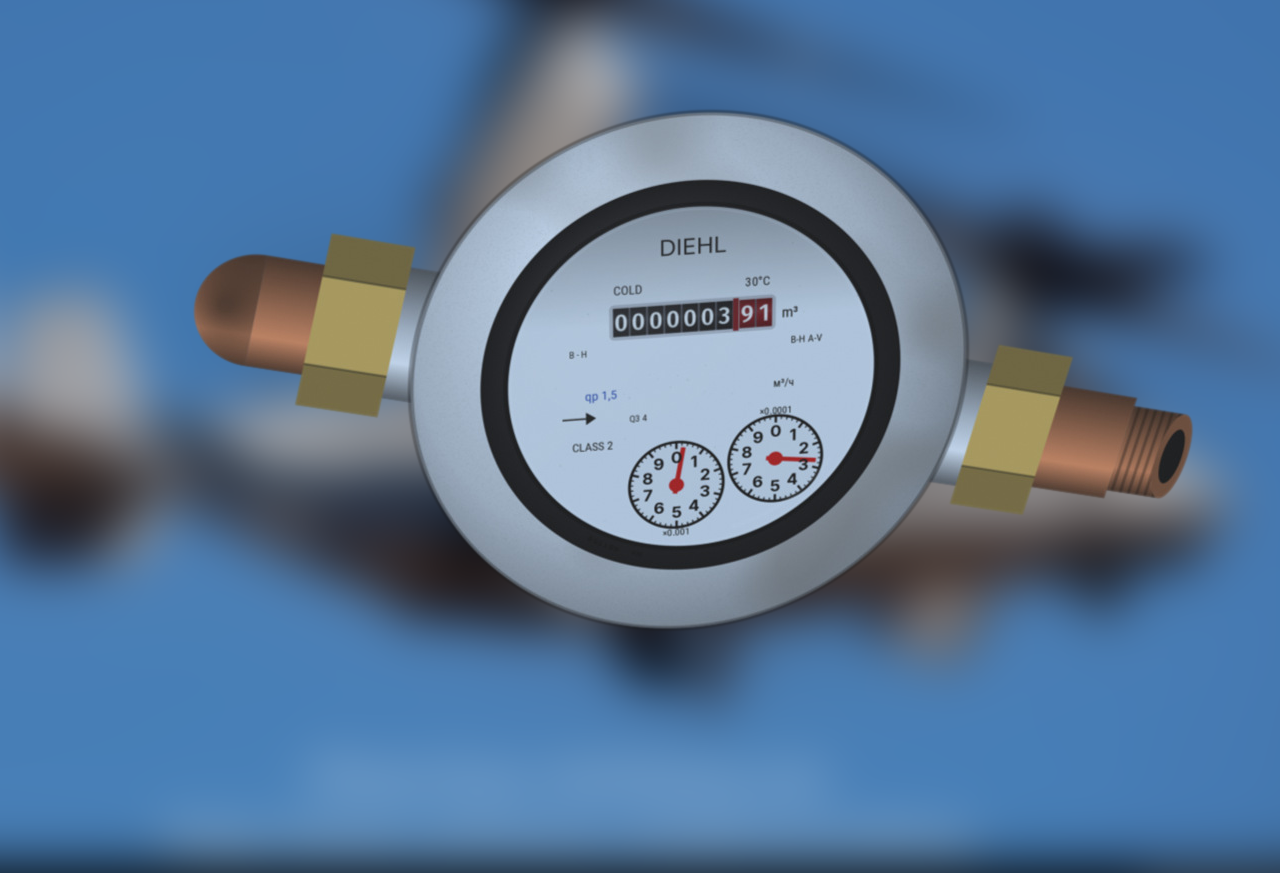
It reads 3.9102 m³
